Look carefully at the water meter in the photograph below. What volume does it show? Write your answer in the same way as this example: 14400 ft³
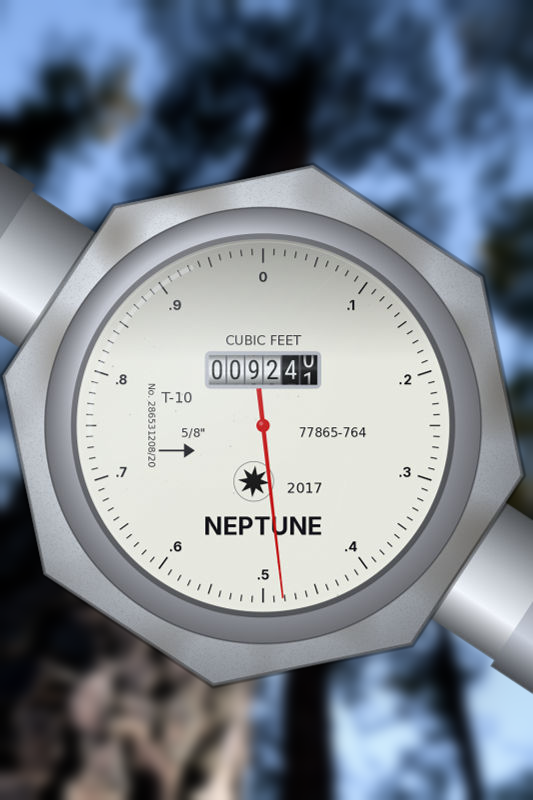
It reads 9240.48 ft³
